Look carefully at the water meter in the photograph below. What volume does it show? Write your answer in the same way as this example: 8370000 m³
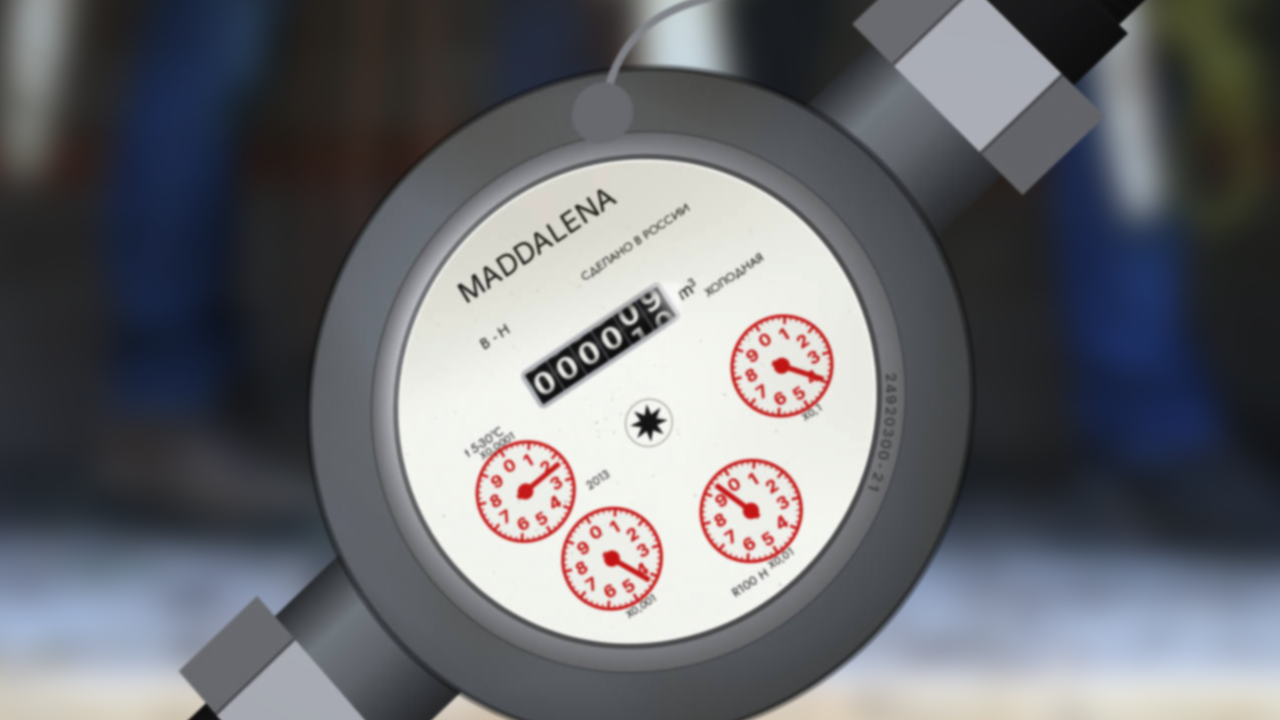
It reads 9.3942 m³
